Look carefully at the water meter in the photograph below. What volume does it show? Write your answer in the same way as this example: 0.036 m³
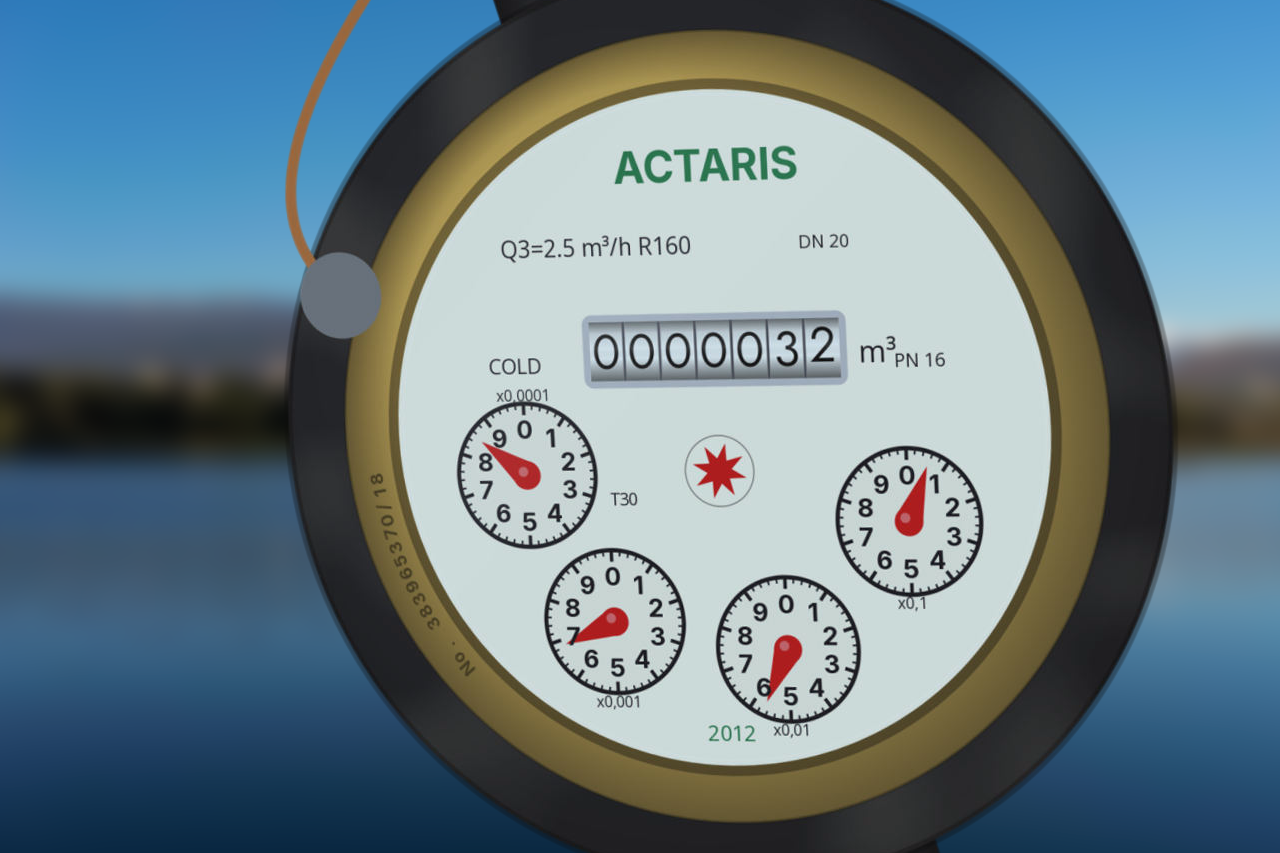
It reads 32.0568 m³
